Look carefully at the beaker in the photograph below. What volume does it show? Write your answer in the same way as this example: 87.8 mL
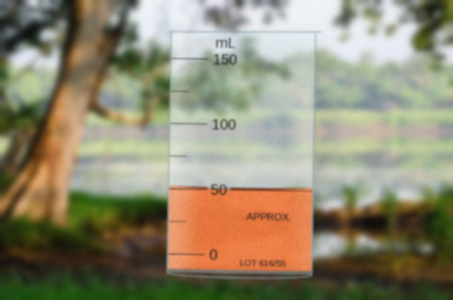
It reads 50 mL
